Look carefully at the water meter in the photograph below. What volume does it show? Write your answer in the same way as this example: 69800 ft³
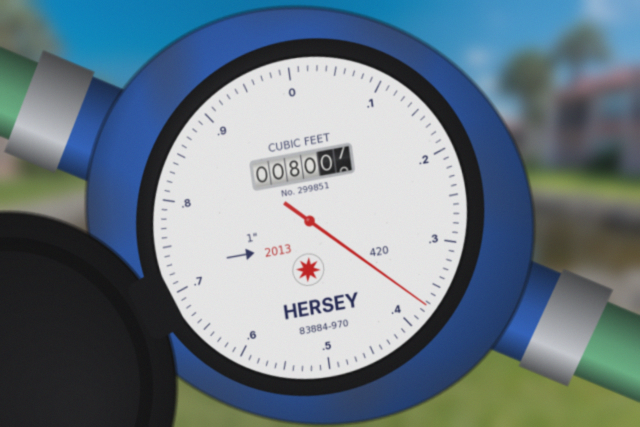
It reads 8007.37 ft³
